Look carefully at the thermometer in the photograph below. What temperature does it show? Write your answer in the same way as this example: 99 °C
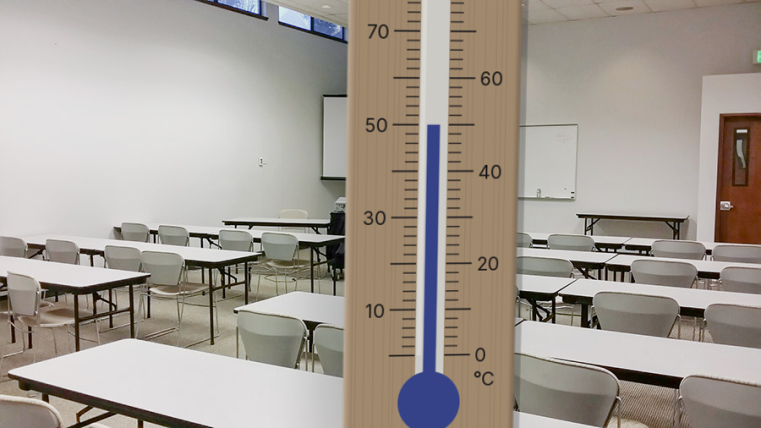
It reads 50 °C
